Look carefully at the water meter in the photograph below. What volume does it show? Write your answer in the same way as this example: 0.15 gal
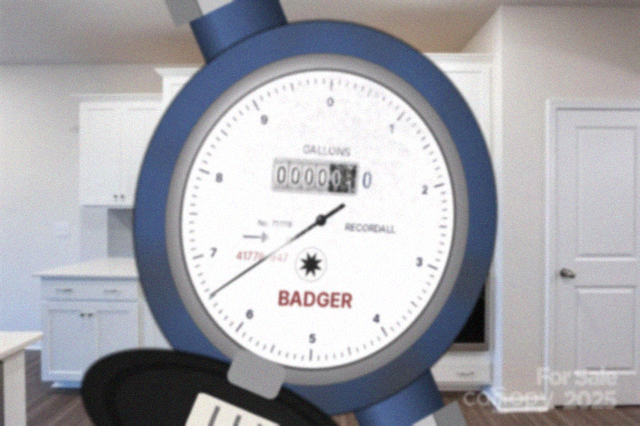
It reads 6.5 gal
